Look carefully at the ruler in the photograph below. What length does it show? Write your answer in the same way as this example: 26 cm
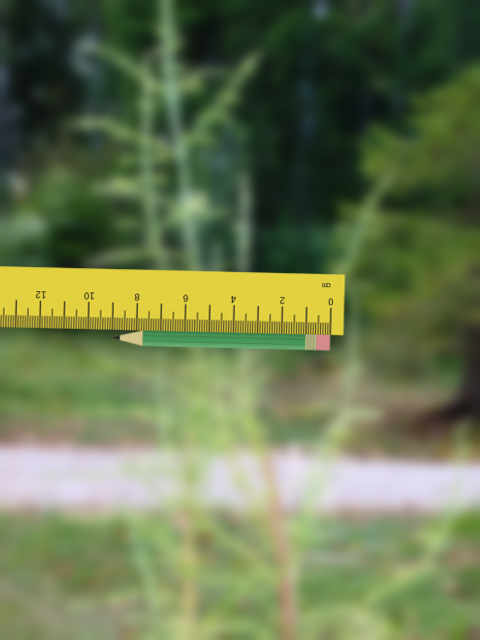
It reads 9 cm
